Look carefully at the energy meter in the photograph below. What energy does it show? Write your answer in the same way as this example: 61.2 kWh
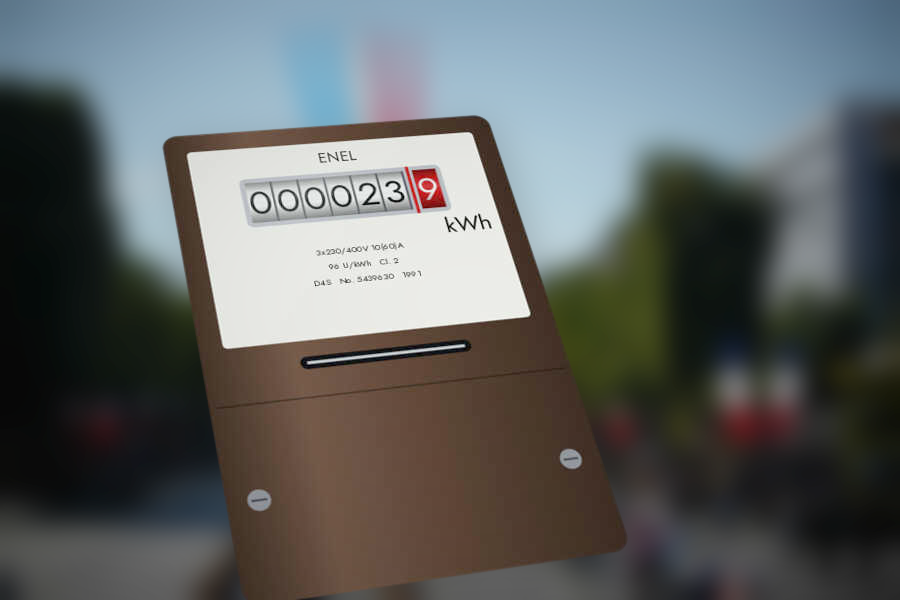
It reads 23.9 kWh
